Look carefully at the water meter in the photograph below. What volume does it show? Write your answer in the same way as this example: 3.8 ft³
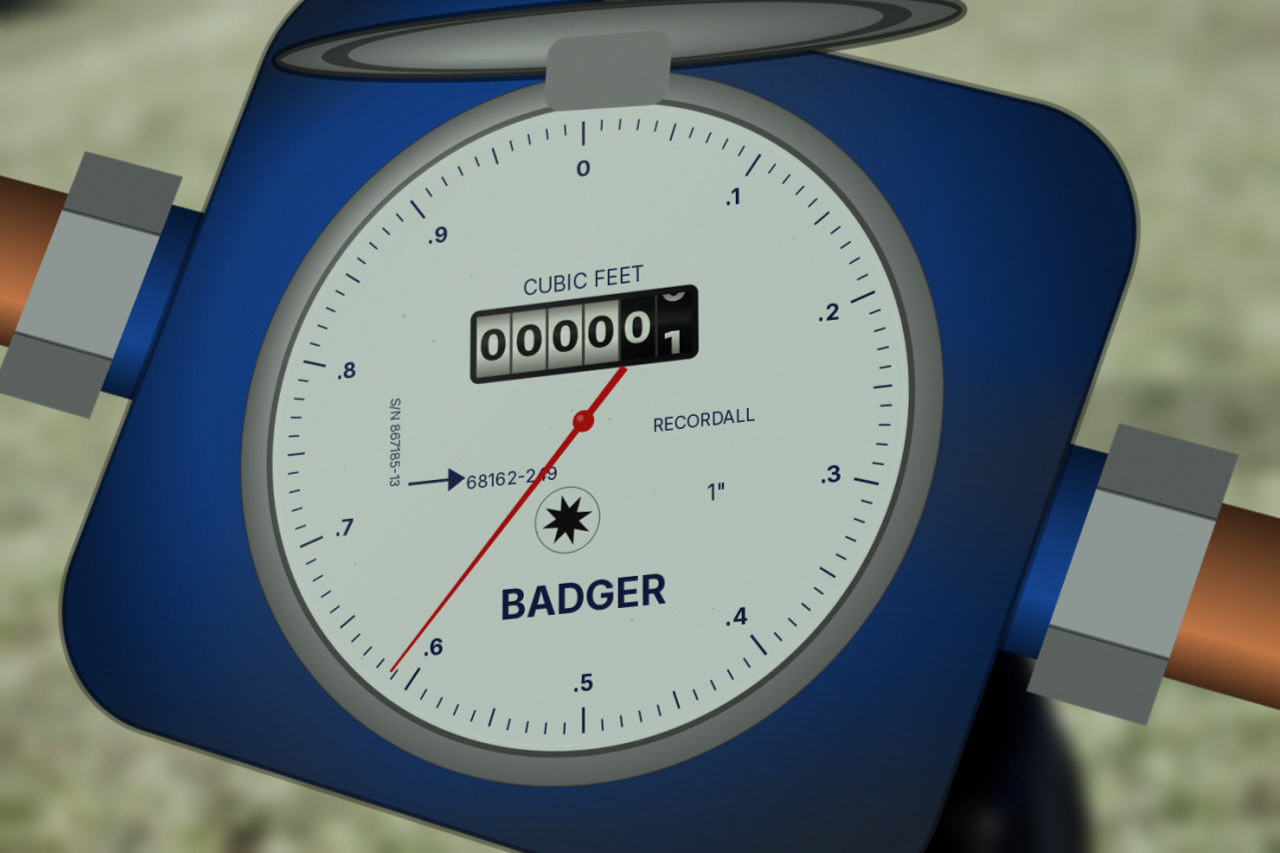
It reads 0.61 ft³
